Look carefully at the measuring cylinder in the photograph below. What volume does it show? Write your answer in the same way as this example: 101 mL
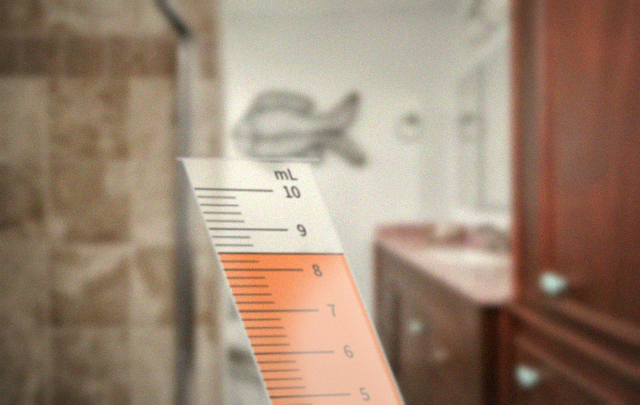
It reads 8.4 mL
